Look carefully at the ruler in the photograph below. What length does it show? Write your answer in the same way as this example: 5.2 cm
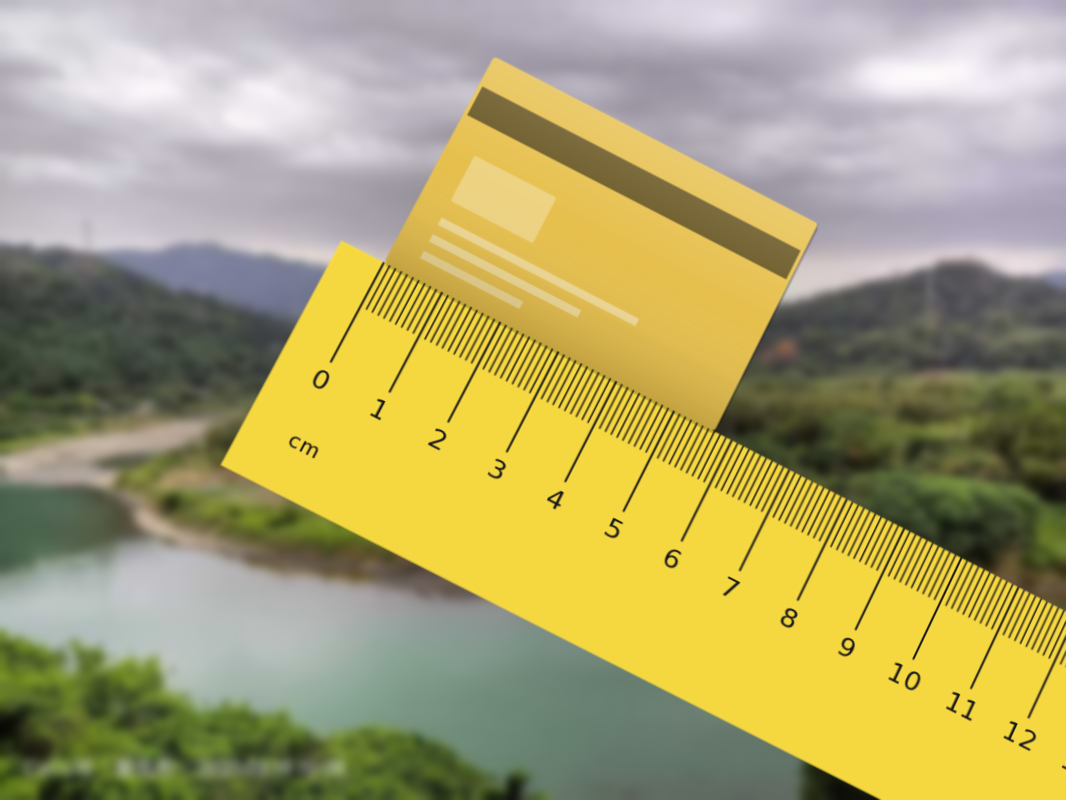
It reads 5.7 cm
